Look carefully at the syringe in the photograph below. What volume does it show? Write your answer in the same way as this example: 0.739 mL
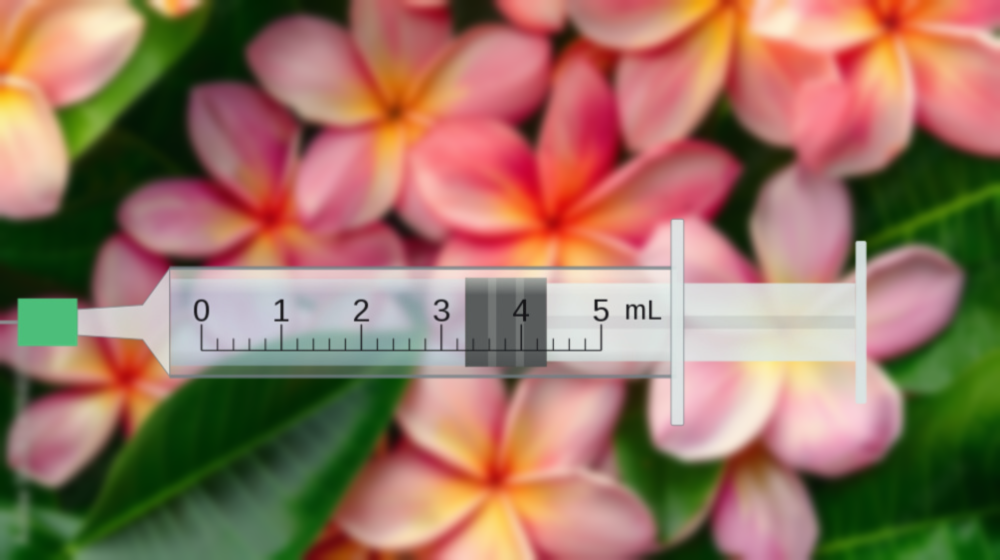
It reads 3.3 mL
